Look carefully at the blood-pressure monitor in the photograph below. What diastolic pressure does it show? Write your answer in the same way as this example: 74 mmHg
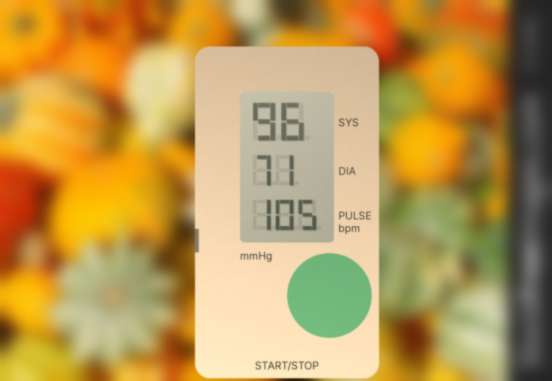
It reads 71 mmHg
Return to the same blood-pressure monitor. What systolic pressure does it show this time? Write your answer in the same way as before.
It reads 96 mmHg
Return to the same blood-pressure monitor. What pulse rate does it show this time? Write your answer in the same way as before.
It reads 105 bpm
